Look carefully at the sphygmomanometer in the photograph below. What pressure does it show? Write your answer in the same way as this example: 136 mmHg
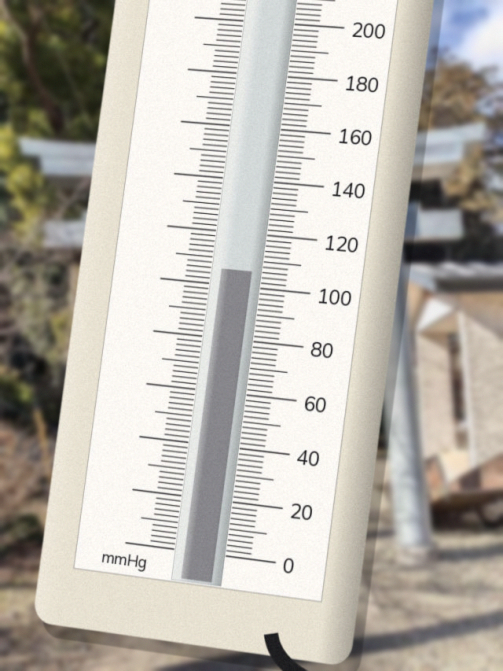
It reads 106 mmHg
